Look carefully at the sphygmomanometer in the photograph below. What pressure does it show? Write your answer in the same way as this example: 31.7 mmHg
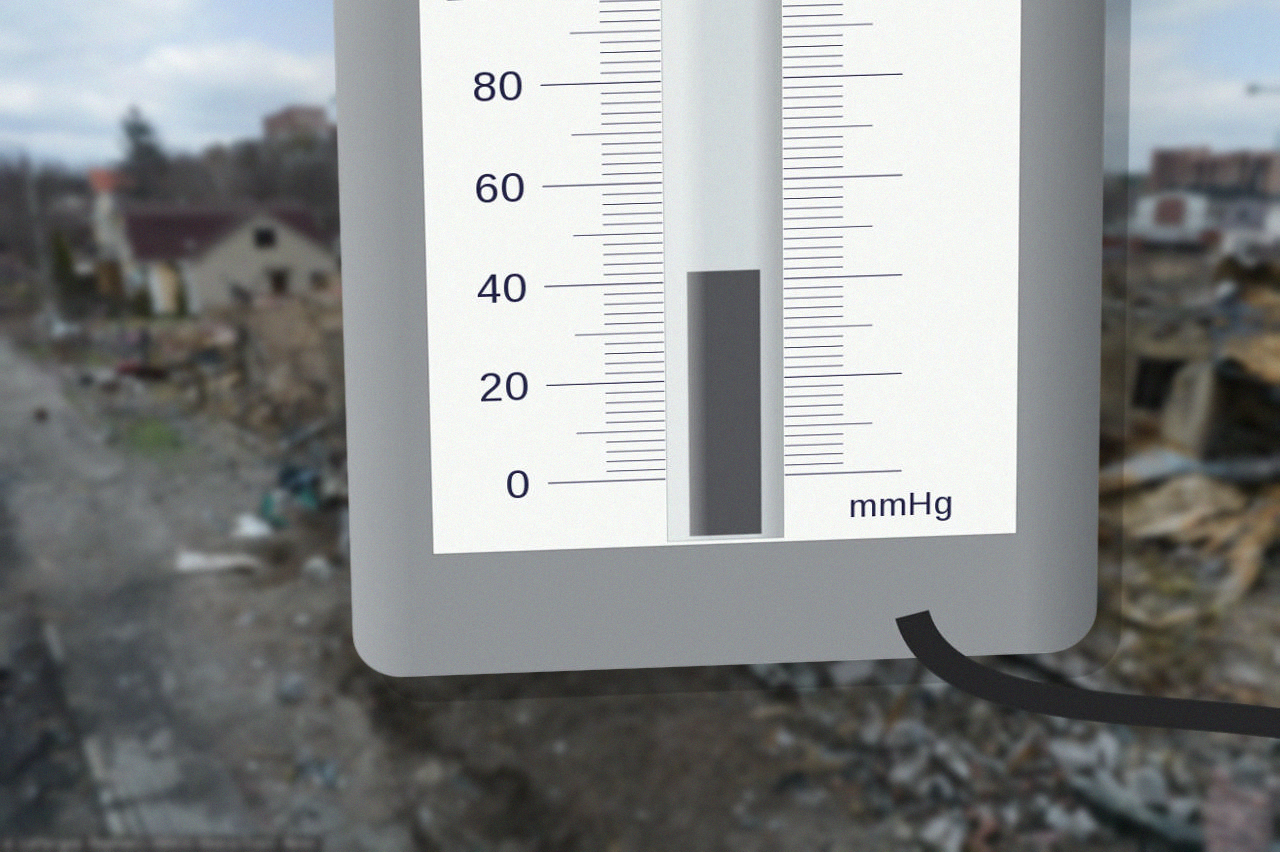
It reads 42 mmHg
